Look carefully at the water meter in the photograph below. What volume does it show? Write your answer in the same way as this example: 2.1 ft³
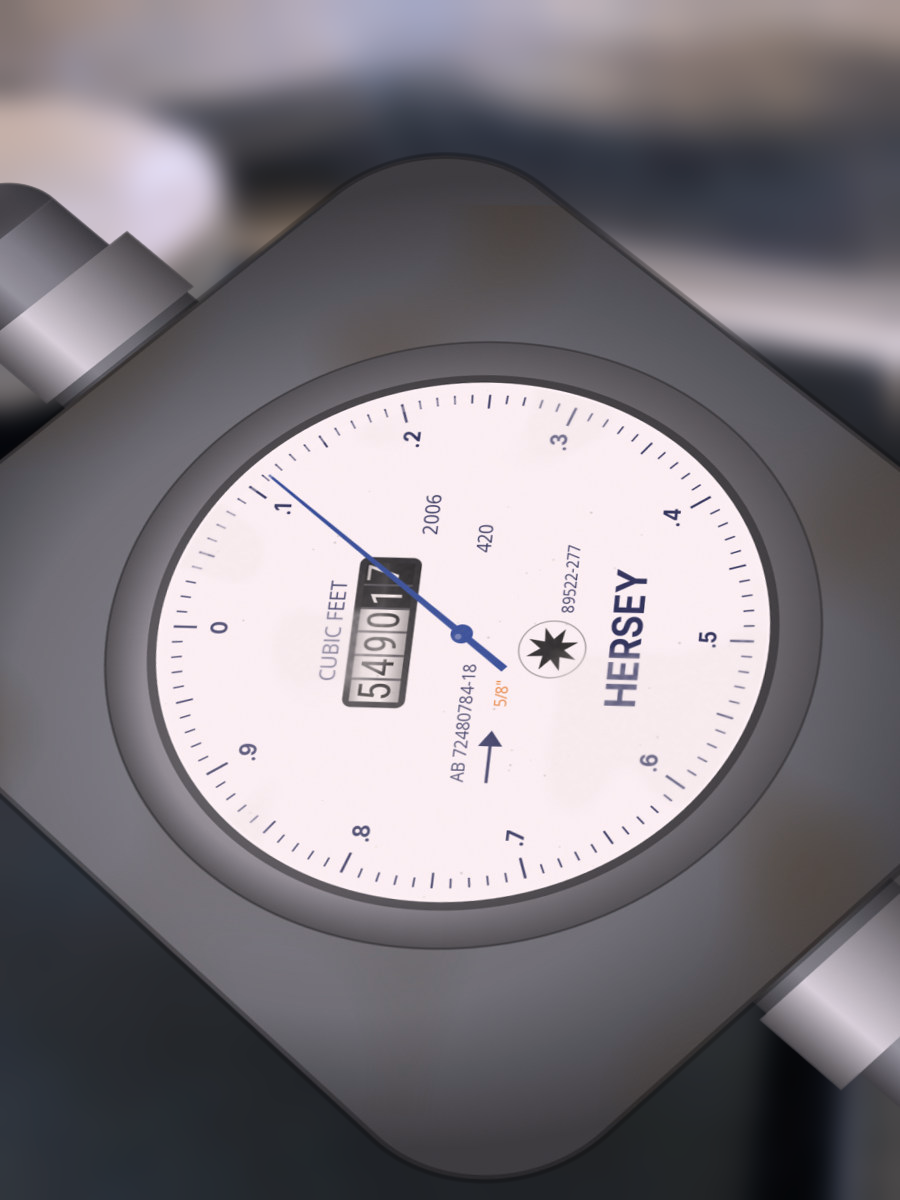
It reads 549017.11 ft³
